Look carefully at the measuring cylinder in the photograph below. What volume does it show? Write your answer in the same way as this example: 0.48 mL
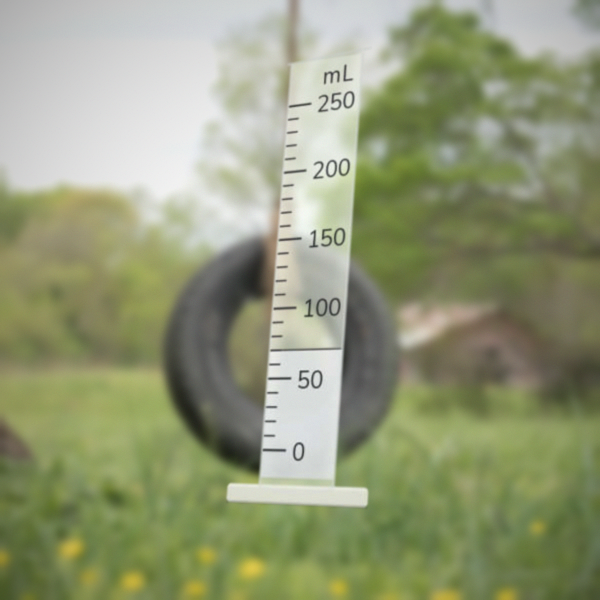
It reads 70 mL
